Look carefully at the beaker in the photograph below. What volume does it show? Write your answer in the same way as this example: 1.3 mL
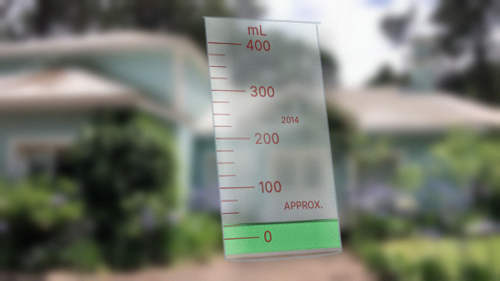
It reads 25 mL
